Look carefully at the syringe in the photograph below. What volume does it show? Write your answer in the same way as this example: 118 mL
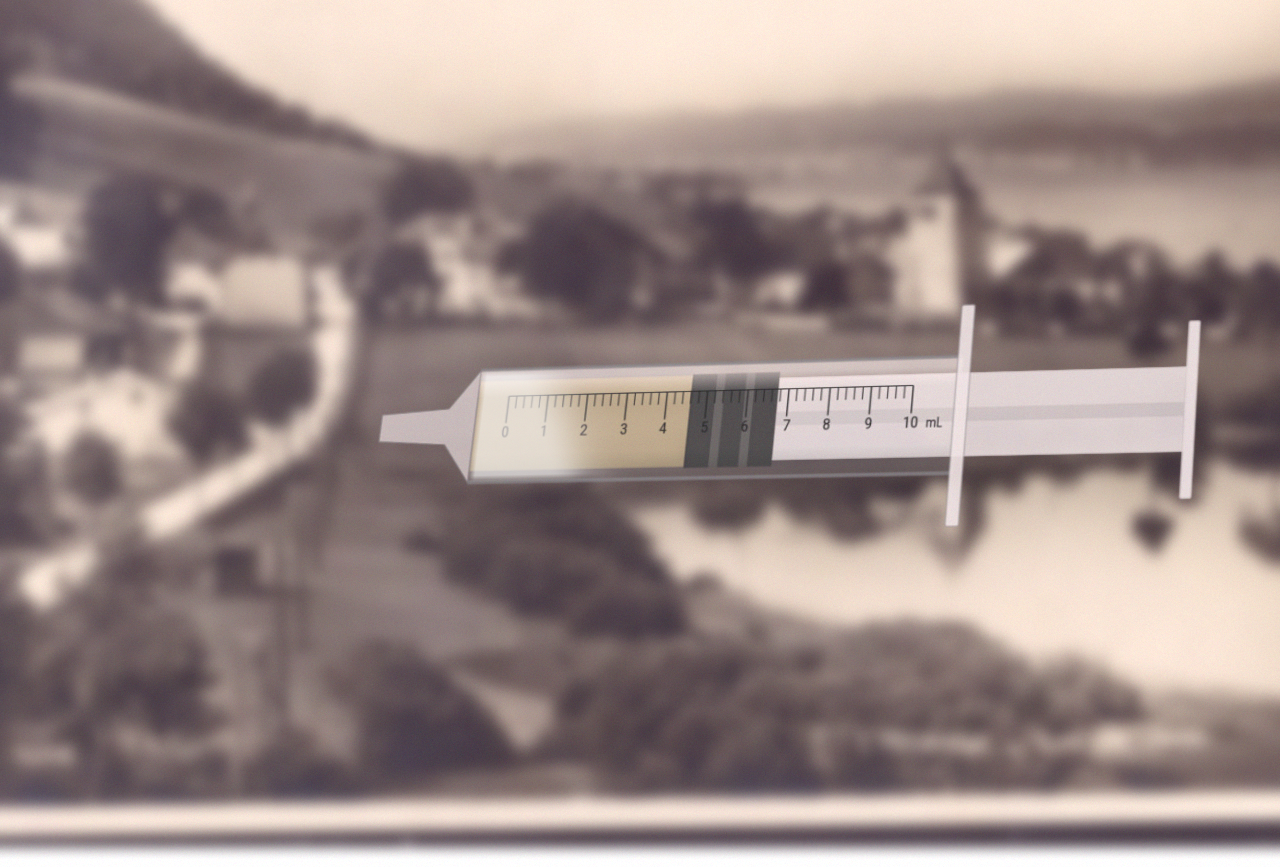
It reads 4.6 mL
